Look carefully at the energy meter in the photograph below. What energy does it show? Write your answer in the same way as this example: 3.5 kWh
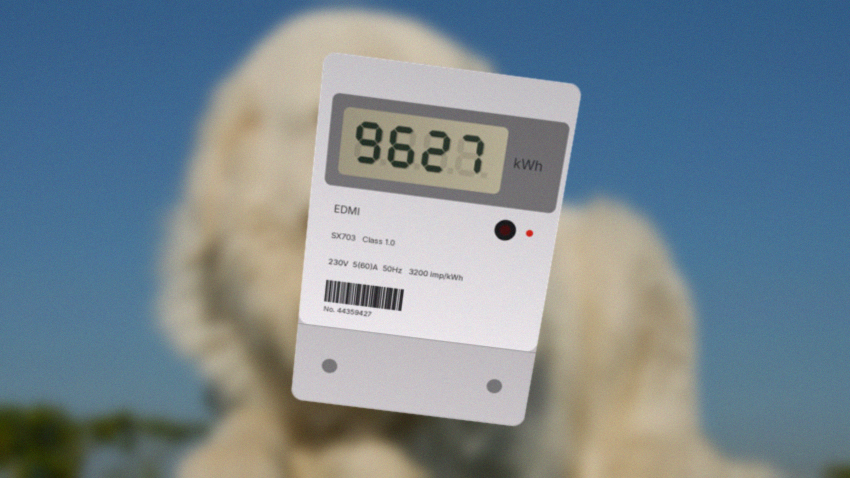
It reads 9627 kWh
